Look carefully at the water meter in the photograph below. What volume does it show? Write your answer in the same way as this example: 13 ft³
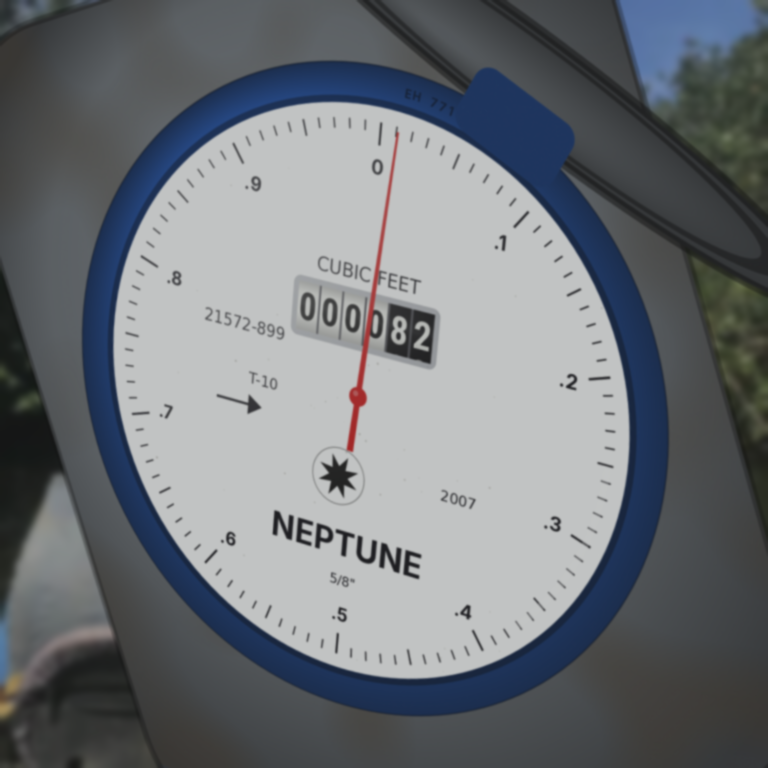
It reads 82.01 ft³
